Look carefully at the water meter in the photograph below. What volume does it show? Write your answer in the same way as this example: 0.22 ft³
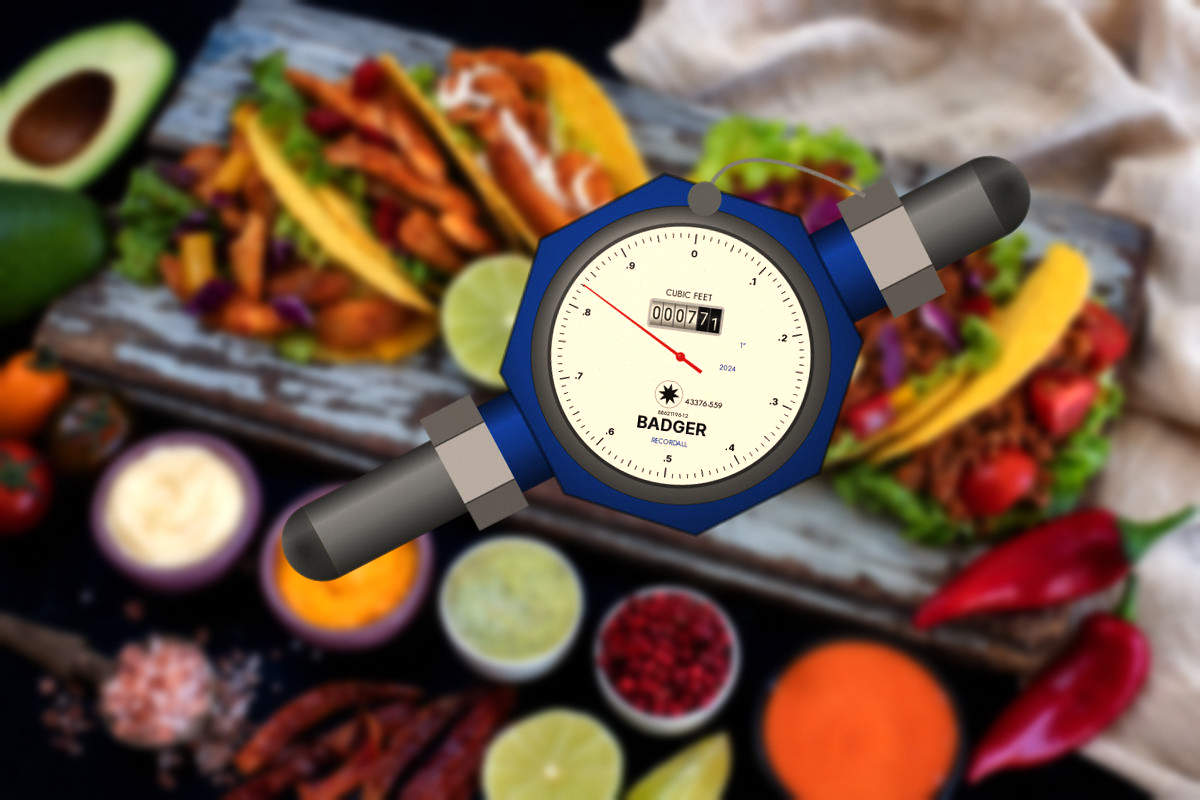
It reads 770.83 ft³
